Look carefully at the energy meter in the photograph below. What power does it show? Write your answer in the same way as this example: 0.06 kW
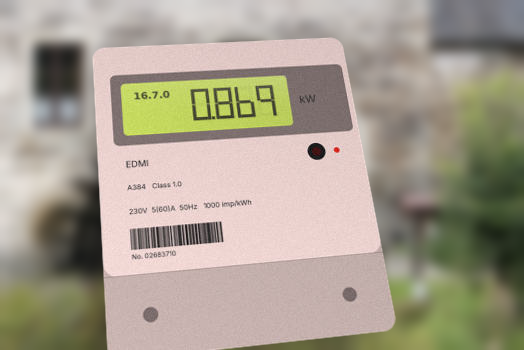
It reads 0.869 kW
